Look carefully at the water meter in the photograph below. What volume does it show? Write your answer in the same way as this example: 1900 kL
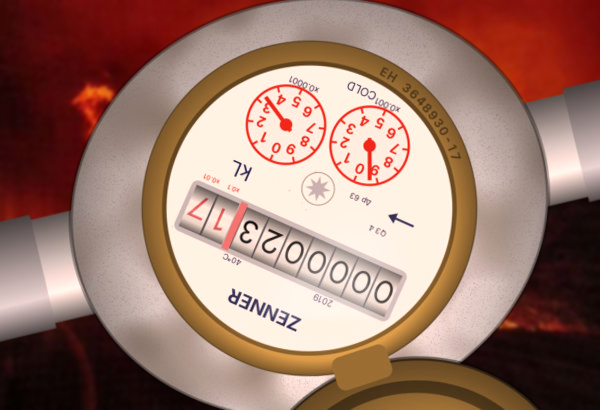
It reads 23.1693 kL
